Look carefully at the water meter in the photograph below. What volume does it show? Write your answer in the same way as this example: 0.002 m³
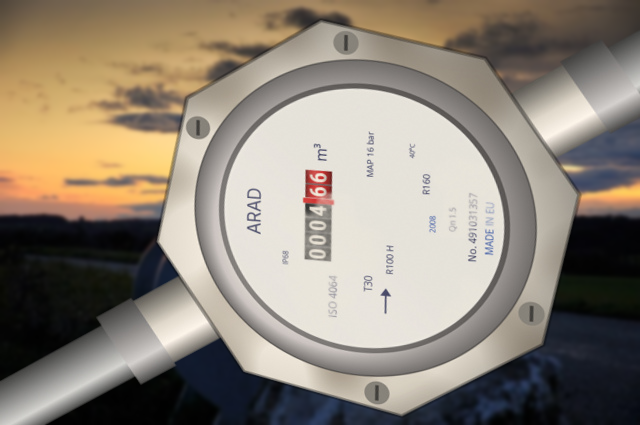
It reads 4.66 m³
